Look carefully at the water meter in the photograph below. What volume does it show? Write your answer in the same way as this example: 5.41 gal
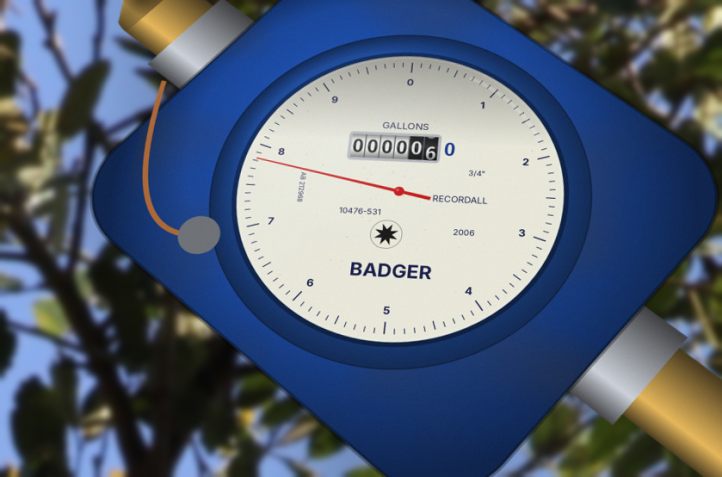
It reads 57.8 gal
